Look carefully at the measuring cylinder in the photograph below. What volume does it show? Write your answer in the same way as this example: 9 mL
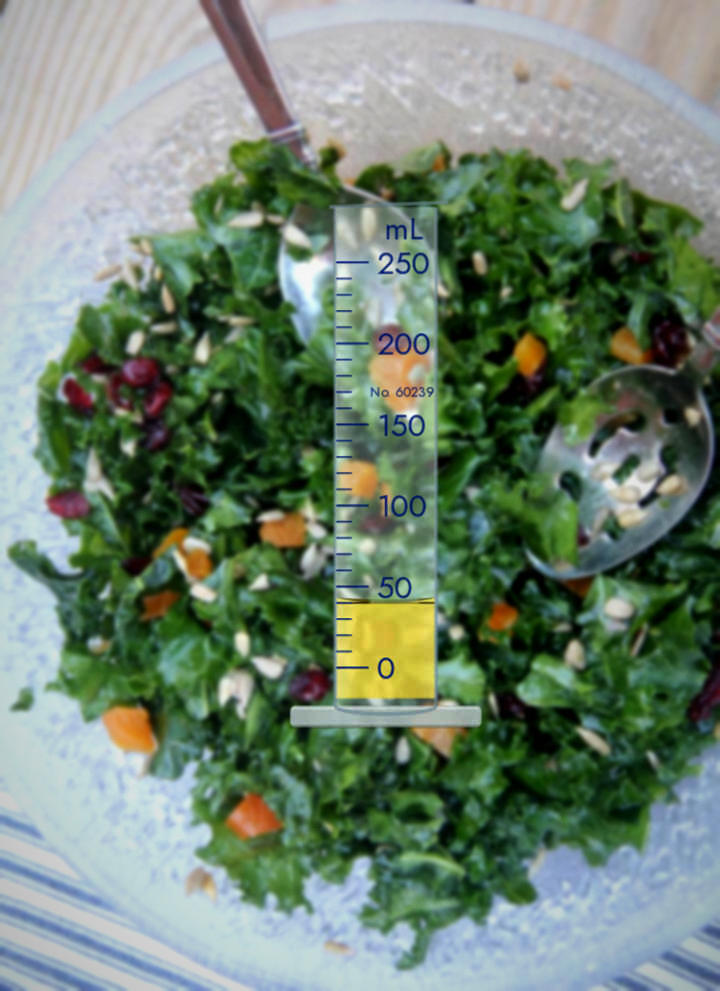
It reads 40 mL
